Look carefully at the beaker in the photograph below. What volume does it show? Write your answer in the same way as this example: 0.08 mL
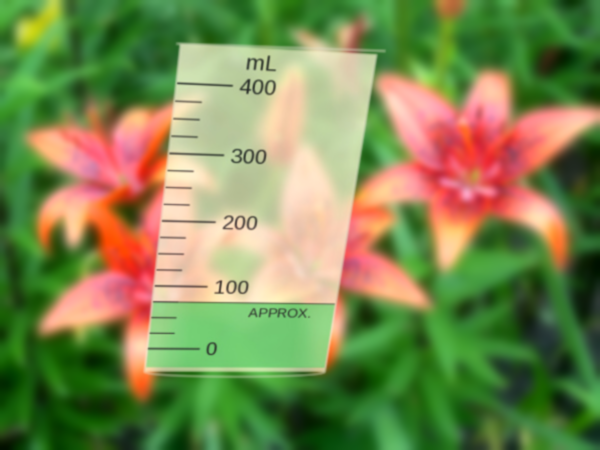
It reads 75 mL
